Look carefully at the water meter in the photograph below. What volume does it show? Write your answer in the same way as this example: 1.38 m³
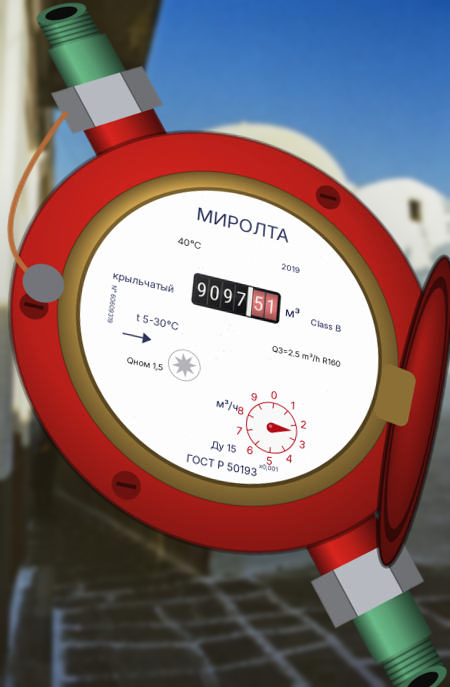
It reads 9097.512 m³
